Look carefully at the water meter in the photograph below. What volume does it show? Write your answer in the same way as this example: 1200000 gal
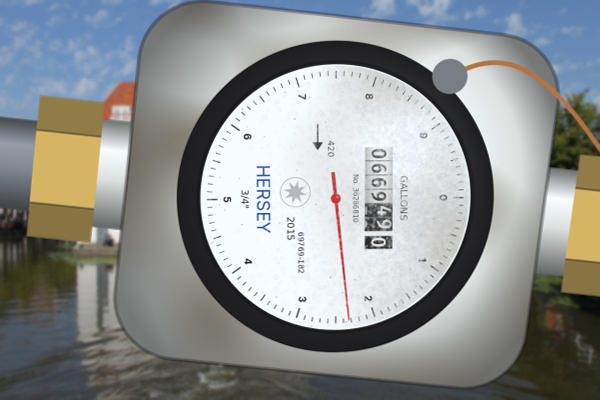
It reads 669492.3 gal
